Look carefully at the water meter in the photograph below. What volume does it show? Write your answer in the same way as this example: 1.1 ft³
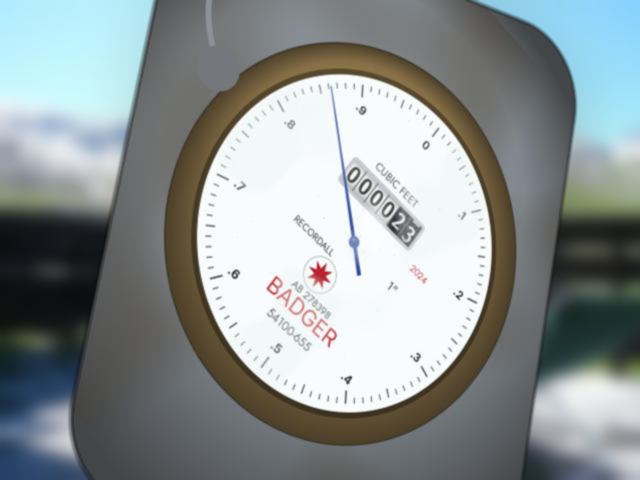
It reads 22.86 ft³
